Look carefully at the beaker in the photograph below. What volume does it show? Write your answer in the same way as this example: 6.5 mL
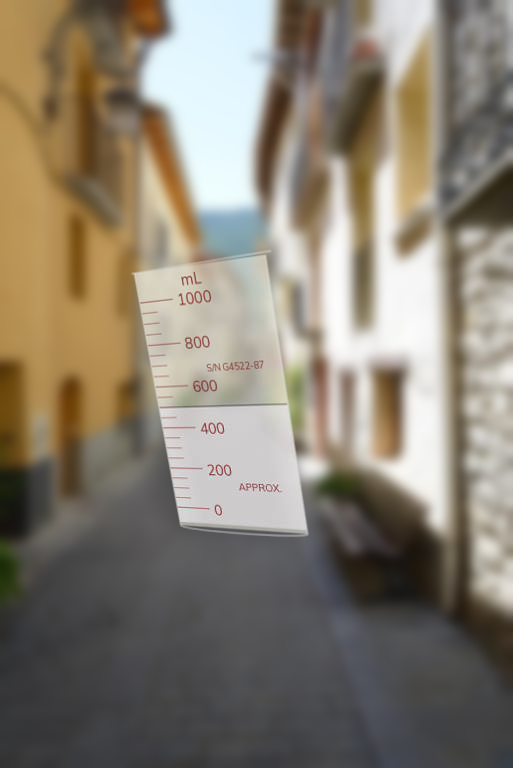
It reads 500 mL
